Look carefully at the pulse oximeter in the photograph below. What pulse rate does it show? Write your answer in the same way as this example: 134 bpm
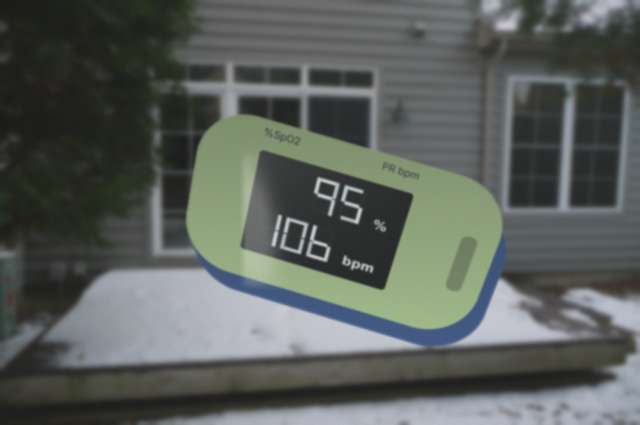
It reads 106 bpm
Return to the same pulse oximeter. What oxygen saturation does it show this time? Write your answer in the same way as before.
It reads 95 %
